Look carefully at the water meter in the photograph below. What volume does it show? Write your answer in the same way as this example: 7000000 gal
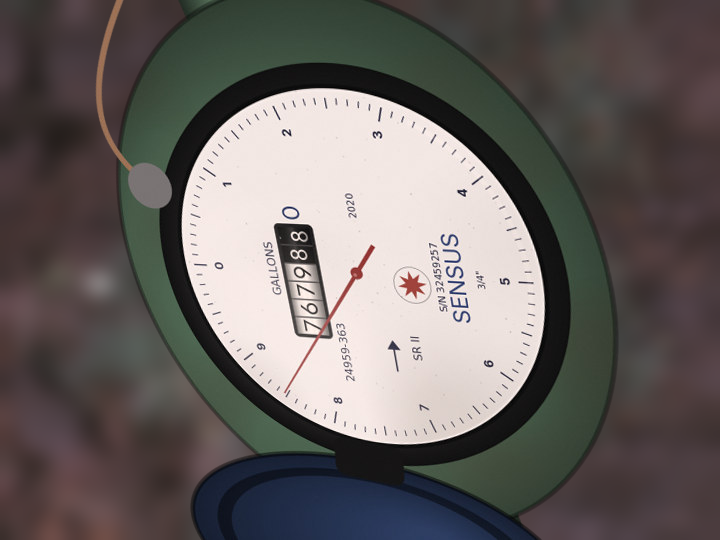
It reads 7679878.5 gal
